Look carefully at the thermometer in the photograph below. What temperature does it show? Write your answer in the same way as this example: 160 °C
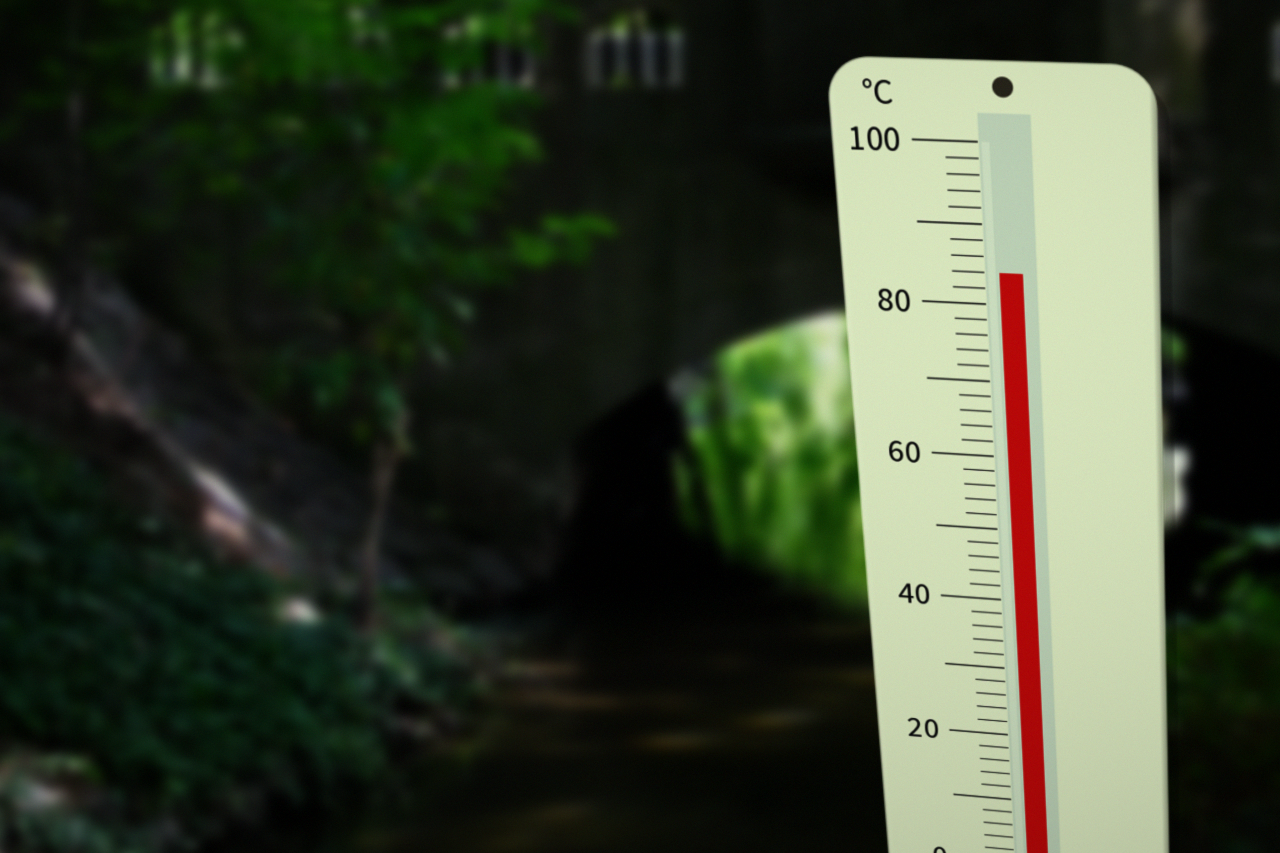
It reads 84 °C
